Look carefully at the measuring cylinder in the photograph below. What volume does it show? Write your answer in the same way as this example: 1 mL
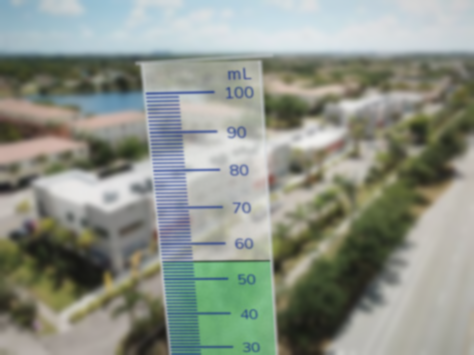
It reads 55 mL
